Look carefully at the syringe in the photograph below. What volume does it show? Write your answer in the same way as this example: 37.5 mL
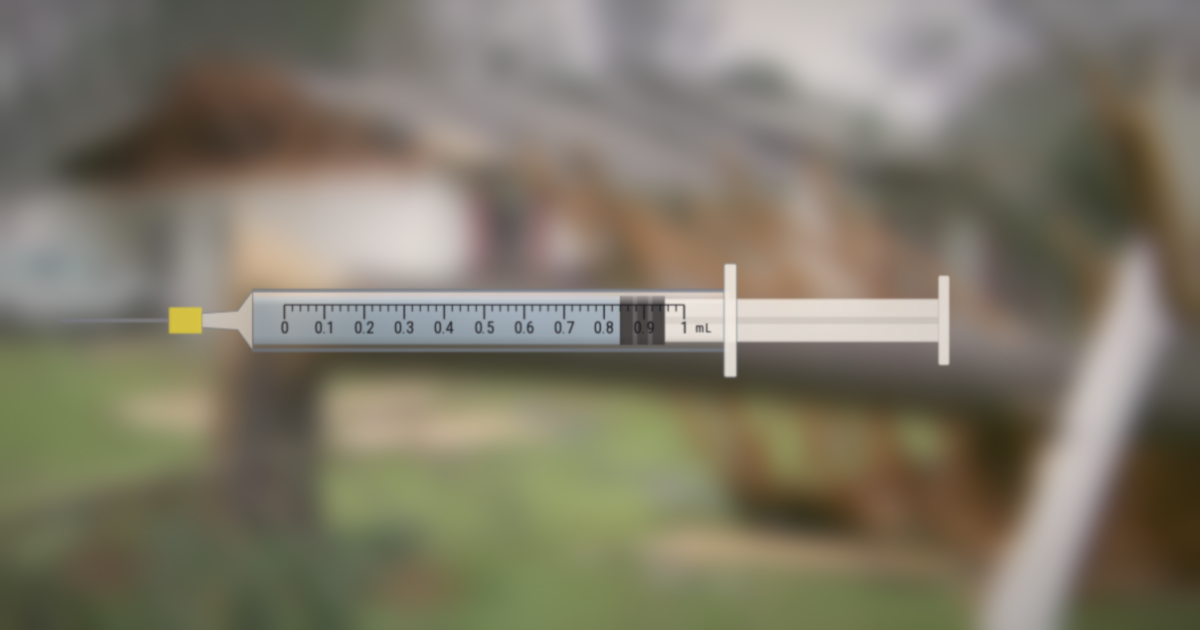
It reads 0.84 mL
